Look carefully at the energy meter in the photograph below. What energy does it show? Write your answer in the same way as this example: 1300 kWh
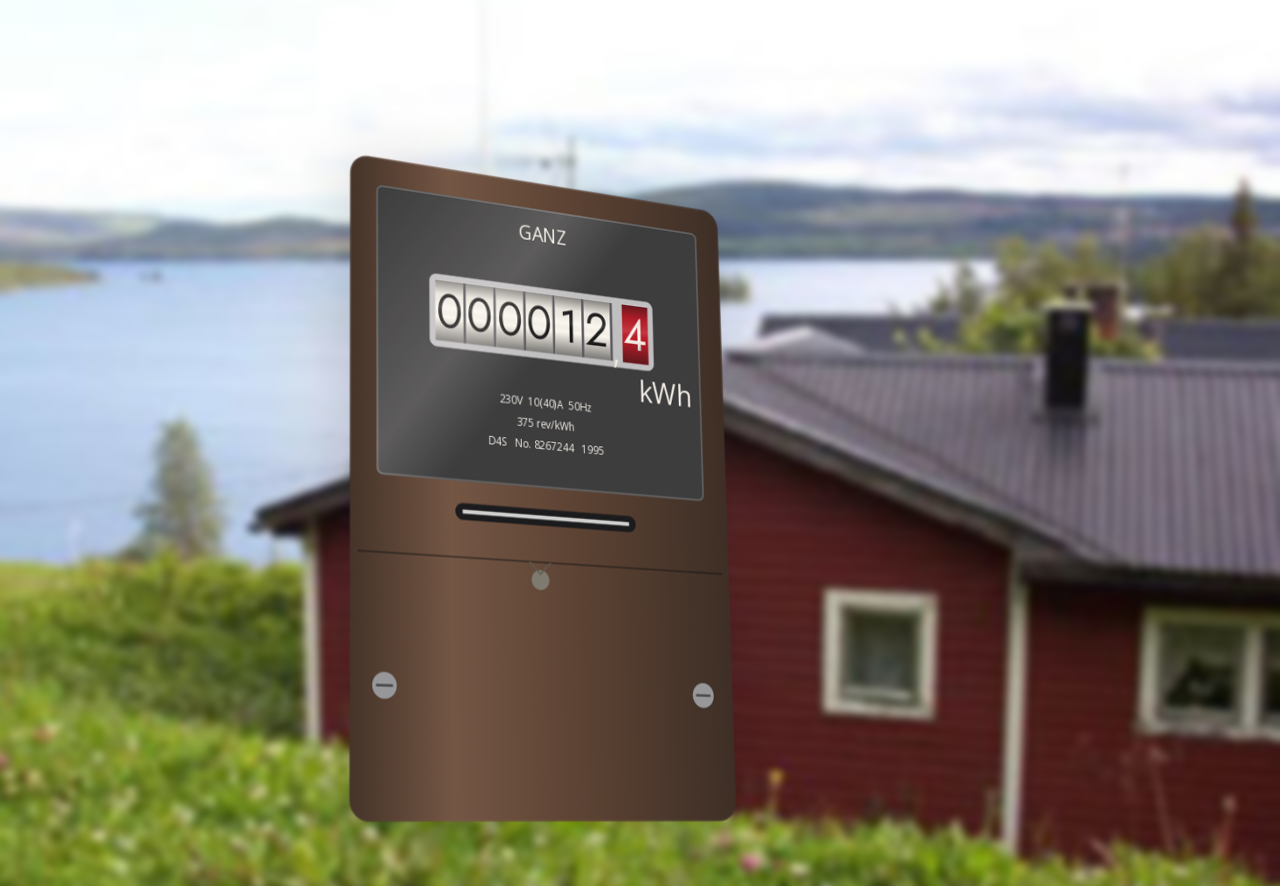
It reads 12.4 kWh
